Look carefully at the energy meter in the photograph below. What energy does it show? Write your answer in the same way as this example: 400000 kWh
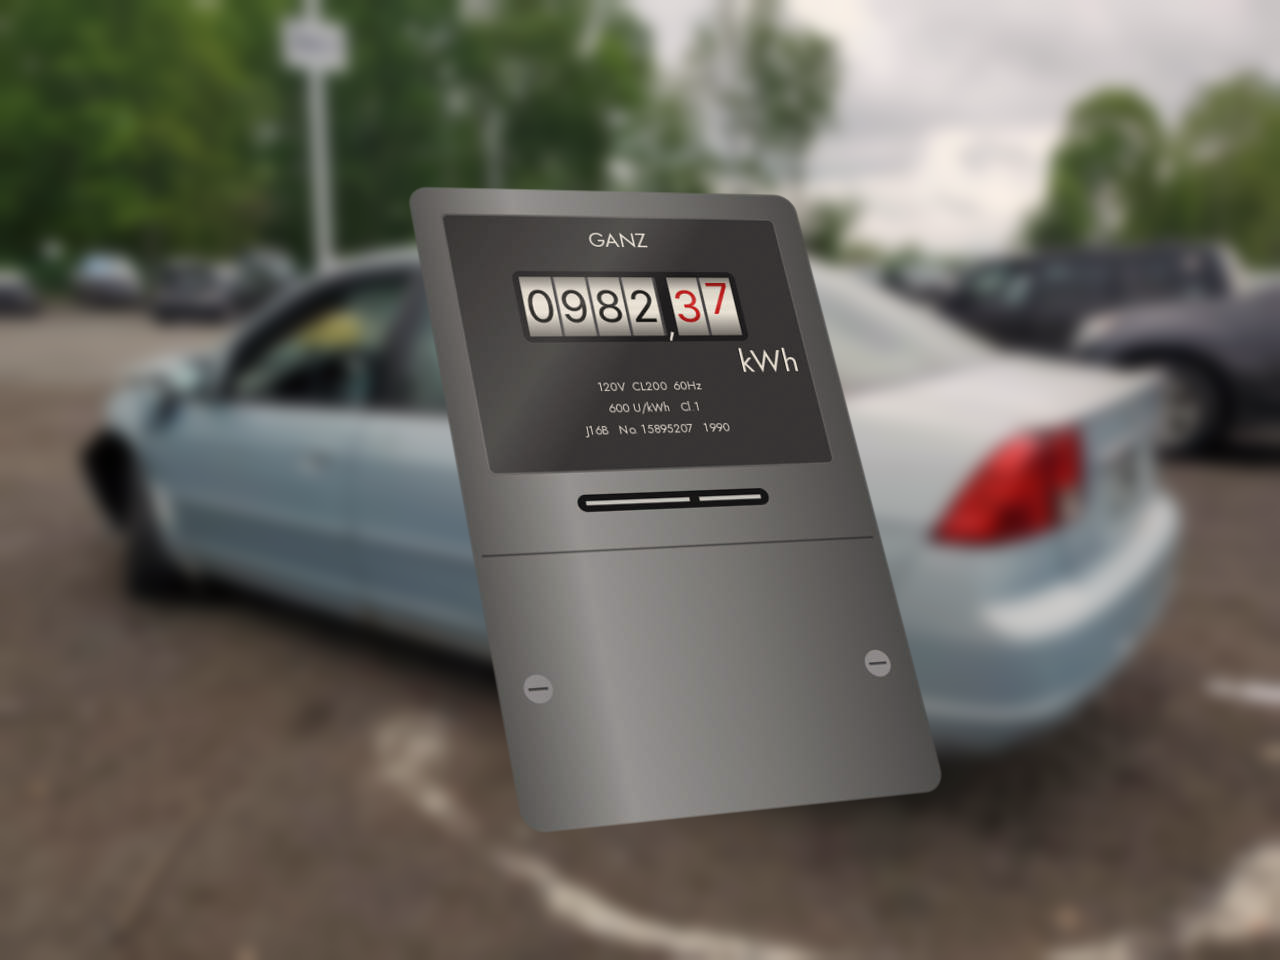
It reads 982.37 kWh
